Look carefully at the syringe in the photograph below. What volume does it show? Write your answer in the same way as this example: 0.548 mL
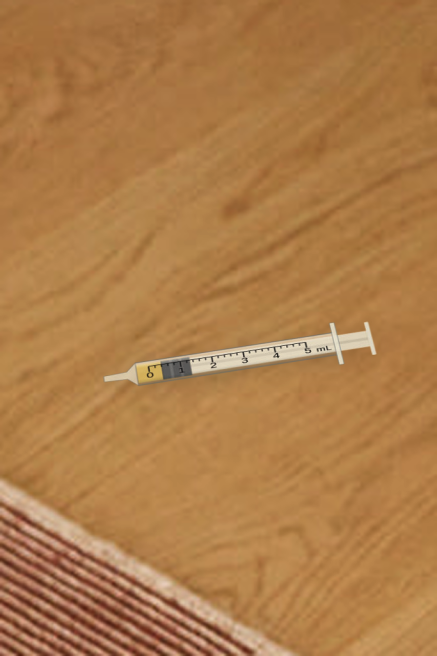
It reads 0.4 mL
